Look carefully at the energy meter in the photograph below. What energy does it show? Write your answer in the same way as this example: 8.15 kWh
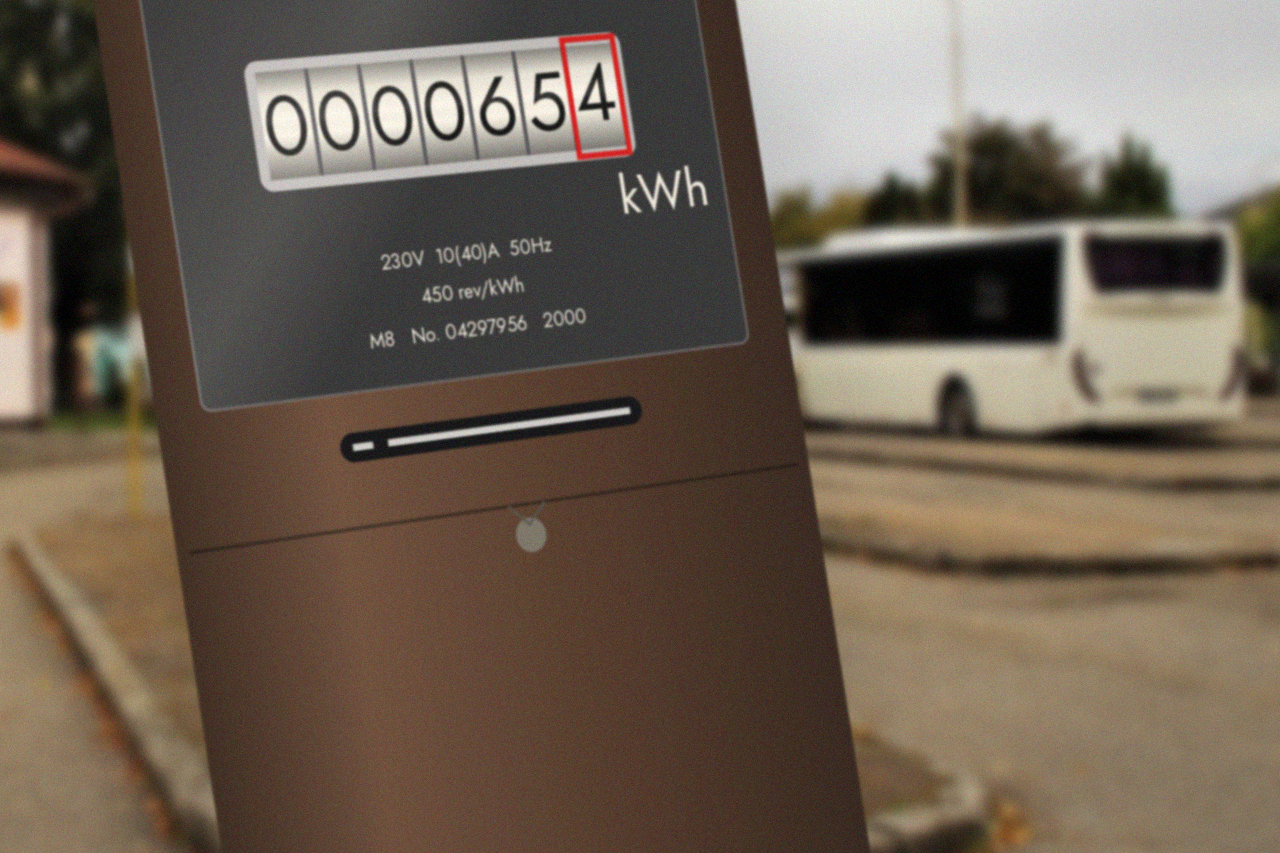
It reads 65.4 kWh
